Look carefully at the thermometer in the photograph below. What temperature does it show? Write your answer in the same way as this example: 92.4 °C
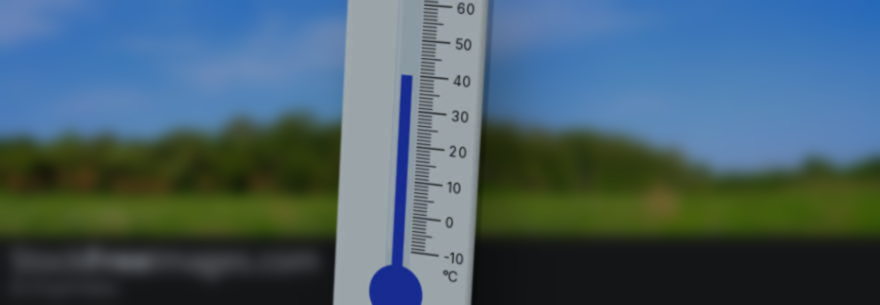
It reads 40 °C
